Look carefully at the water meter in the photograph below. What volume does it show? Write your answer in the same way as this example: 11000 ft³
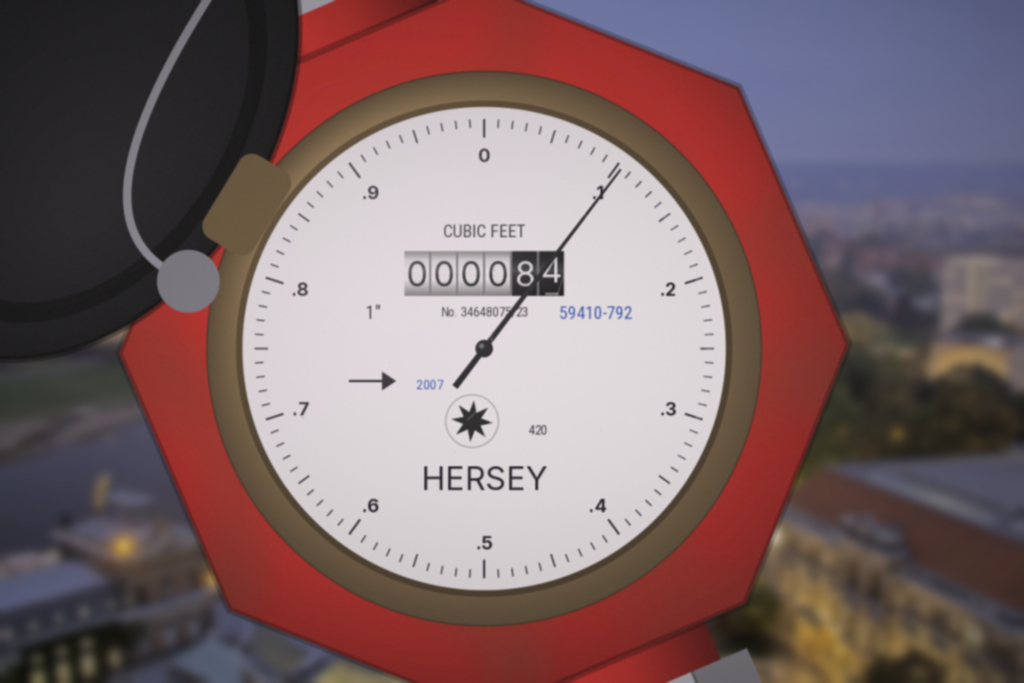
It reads 84.10 ft³
